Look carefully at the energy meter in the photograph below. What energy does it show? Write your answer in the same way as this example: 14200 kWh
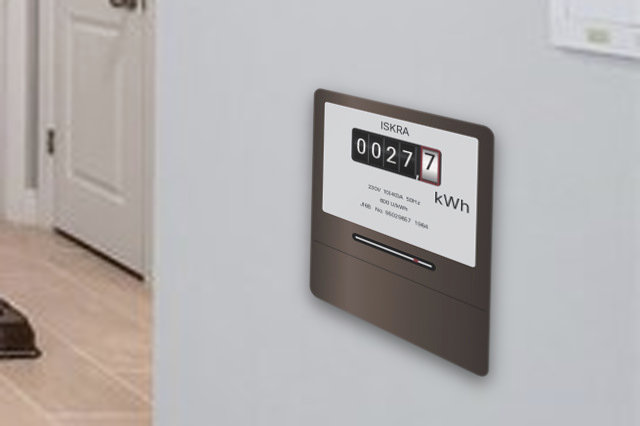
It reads 27.7 kWh
